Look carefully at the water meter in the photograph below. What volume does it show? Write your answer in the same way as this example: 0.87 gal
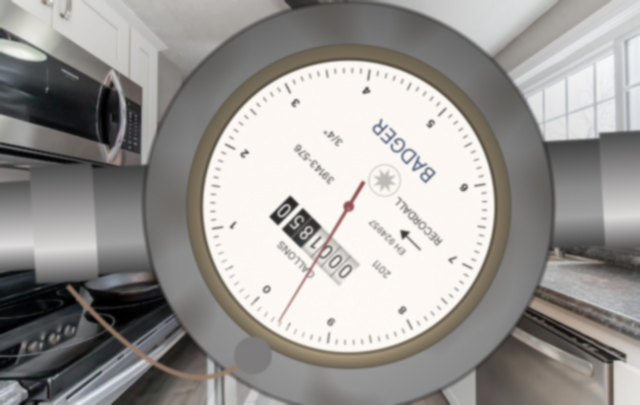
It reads 1849.6 gal
